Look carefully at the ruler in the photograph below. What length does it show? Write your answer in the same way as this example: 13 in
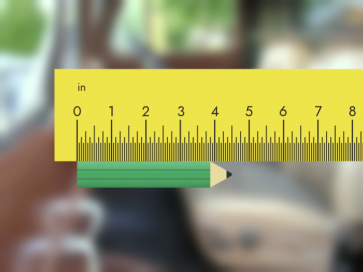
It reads 4.5 in
